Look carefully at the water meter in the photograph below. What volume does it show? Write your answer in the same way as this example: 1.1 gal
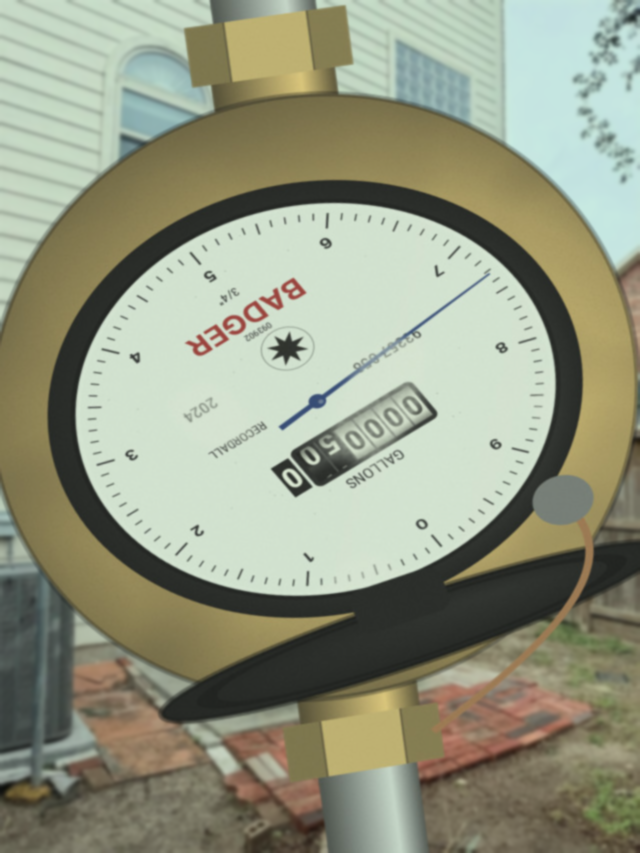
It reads 497.3 gal
